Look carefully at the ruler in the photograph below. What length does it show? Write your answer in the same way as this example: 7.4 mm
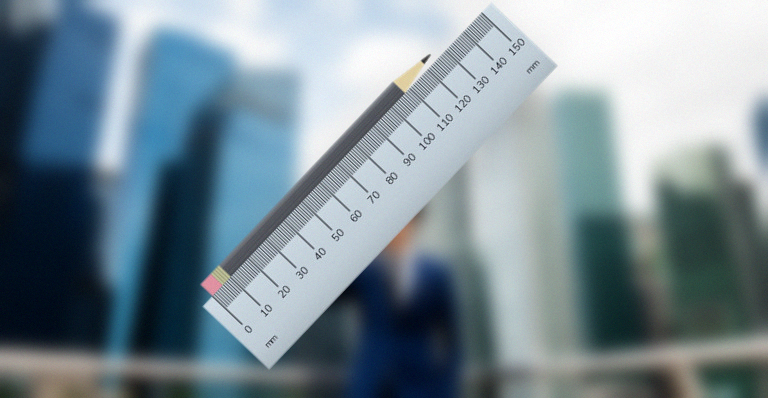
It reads 125 mm
